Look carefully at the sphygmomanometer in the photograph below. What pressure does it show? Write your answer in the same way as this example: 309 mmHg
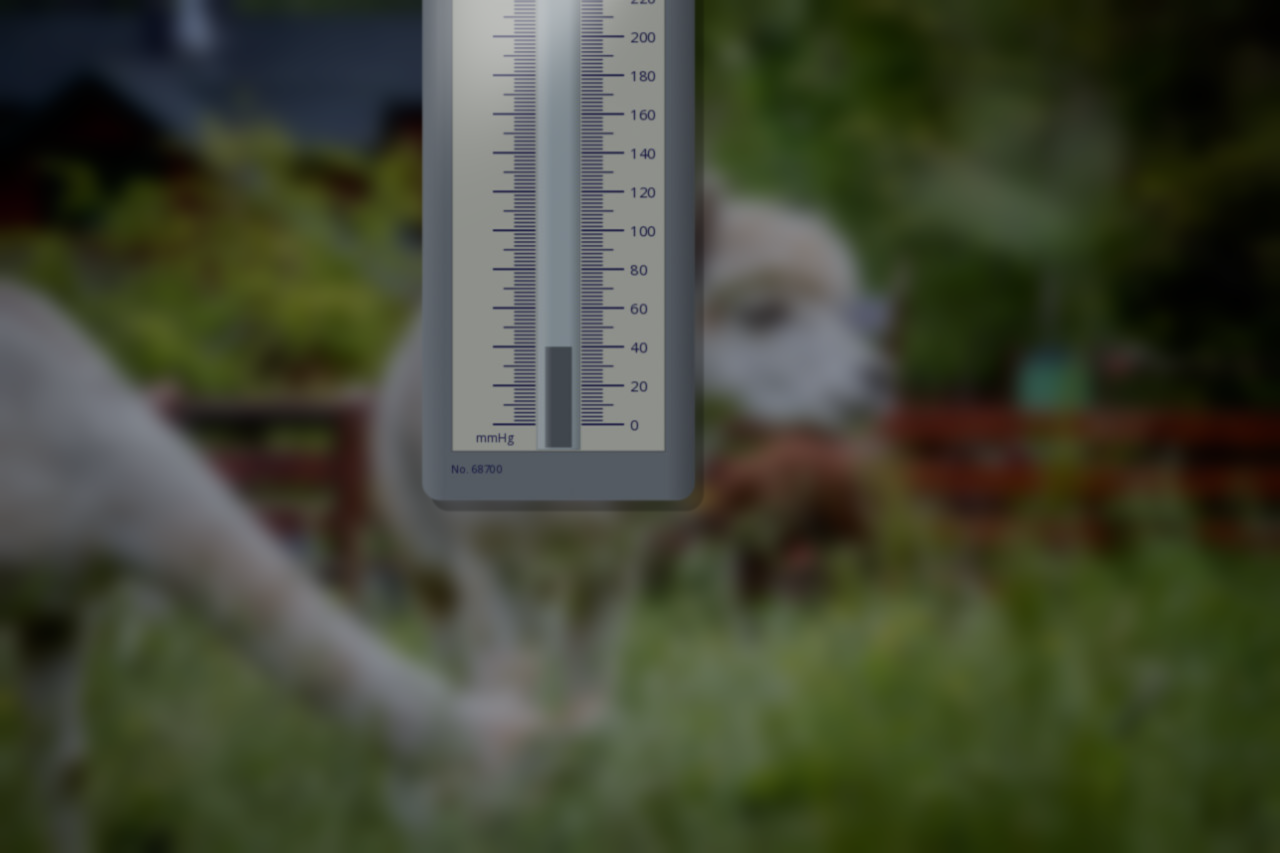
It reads 40 mmHg
